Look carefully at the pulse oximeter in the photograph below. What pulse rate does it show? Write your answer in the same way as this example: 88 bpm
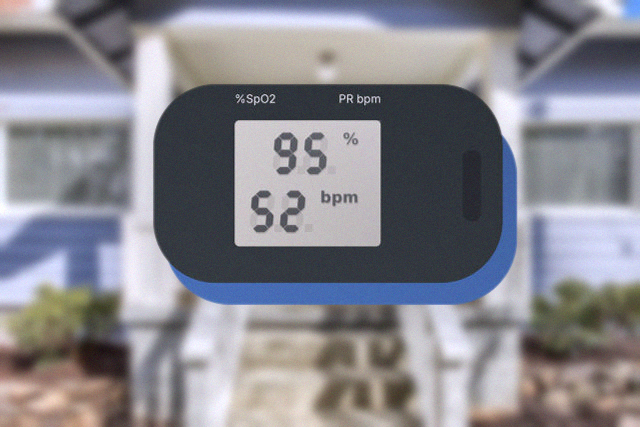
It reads 52 bpm
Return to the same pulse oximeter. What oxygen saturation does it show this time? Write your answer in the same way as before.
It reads 95 %
